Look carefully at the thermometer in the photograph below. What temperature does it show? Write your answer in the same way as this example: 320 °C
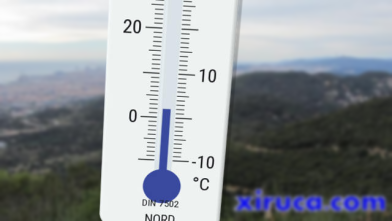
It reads 2 °C
